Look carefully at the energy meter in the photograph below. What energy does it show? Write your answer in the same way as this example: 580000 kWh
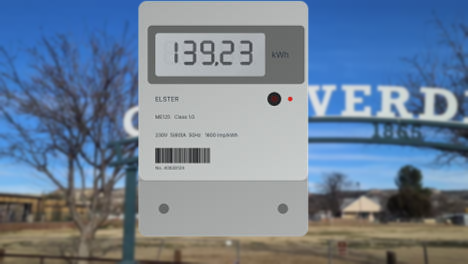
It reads 139.23 kWh
